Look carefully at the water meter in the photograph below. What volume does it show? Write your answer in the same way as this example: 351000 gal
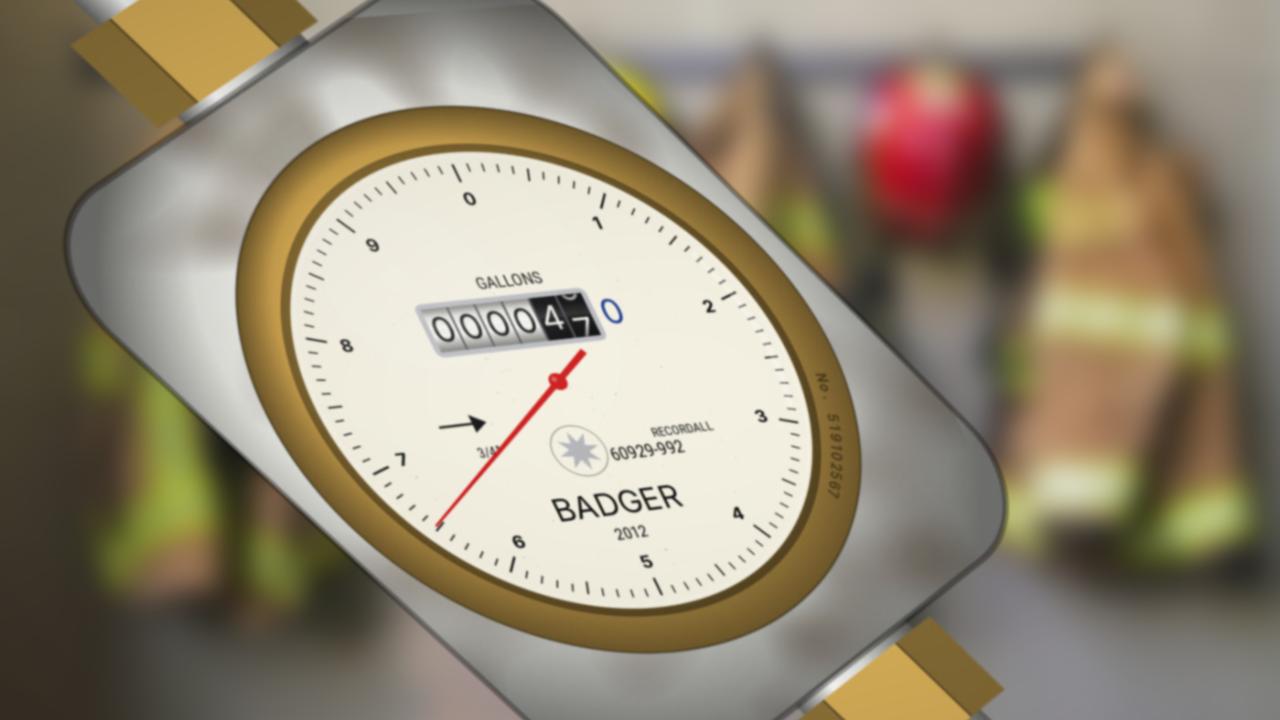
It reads 466.5 gal
